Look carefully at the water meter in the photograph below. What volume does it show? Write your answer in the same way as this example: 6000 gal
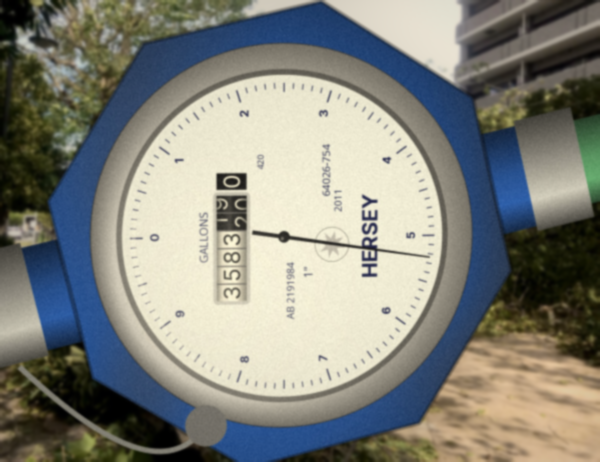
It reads 3583195.2 gal
